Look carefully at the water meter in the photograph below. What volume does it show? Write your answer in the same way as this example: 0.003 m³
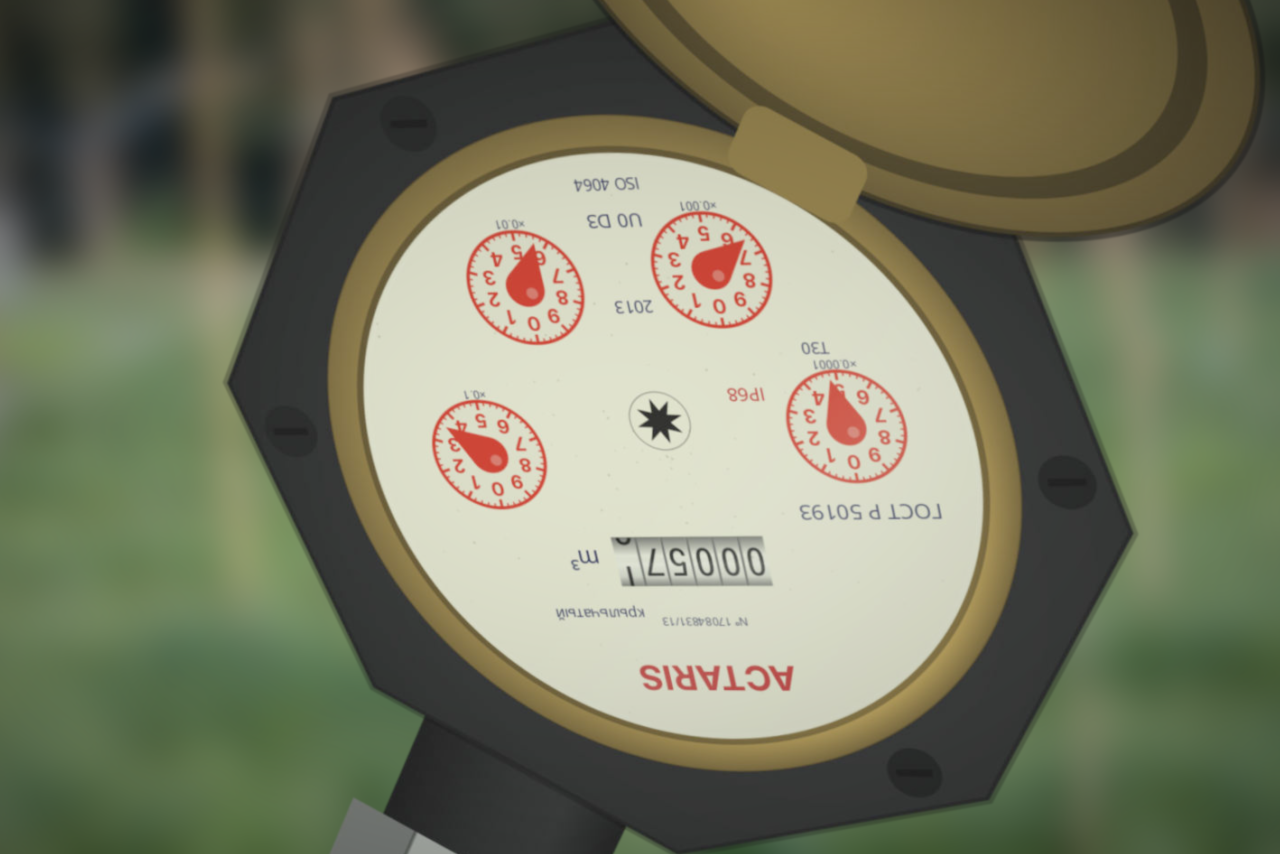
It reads 571.3564 m³
